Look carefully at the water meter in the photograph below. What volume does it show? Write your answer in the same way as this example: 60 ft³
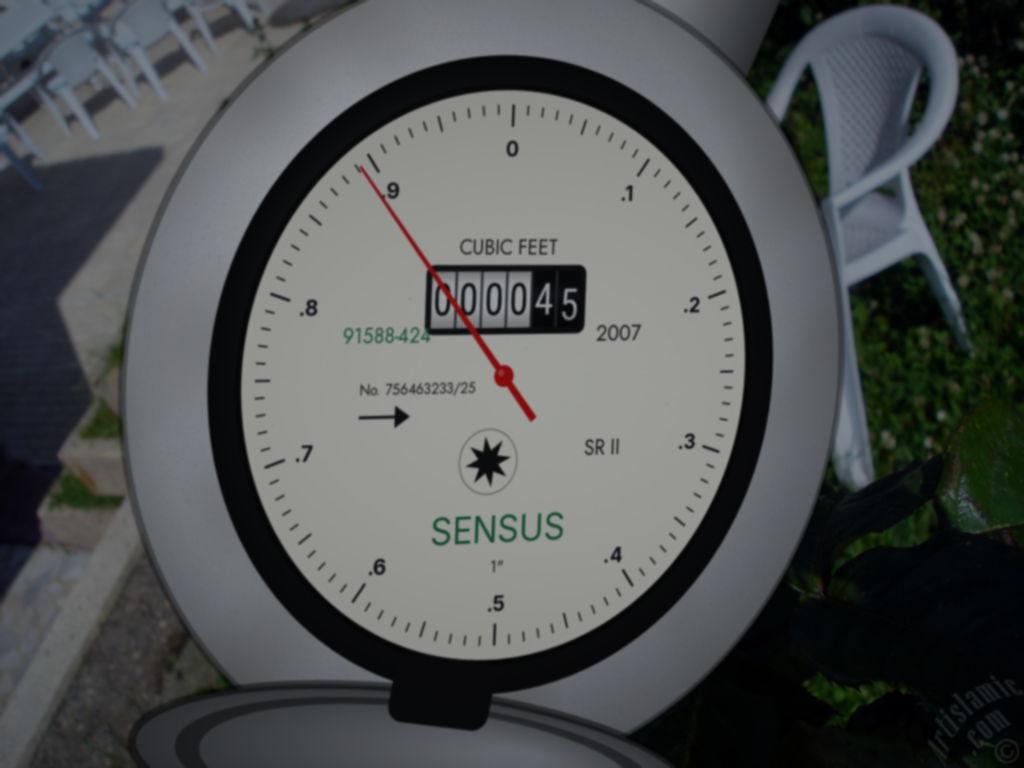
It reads 44.89 ft³
